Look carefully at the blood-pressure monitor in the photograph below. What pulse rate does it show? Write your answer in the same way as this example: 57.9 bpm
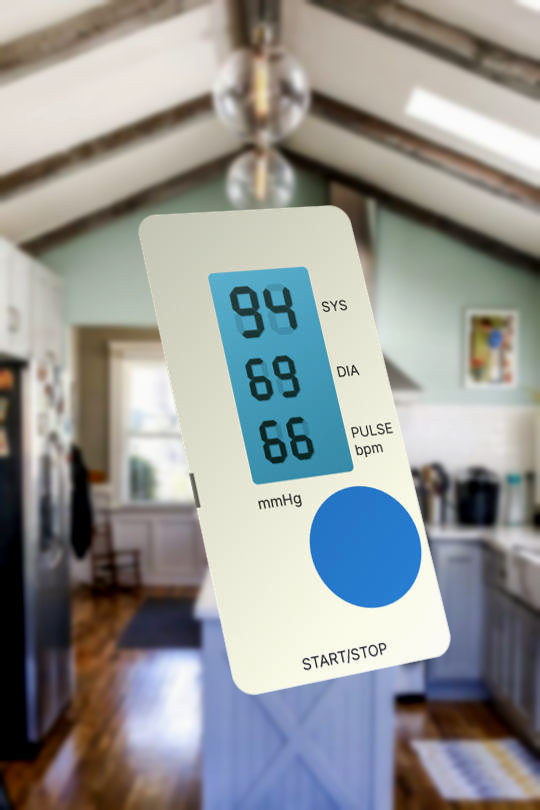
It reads 66 bpm
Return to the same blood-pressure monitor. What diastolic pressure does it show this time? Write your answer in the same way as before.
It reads 69 mmHg
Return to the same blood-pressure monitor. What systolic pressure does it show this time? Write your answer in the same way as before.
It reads 94 mmHg
